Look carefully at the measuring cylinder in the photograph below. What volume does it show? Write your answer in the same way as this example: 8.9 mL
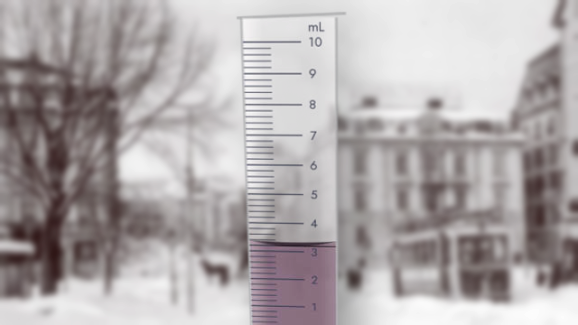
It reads 3.2 mL
